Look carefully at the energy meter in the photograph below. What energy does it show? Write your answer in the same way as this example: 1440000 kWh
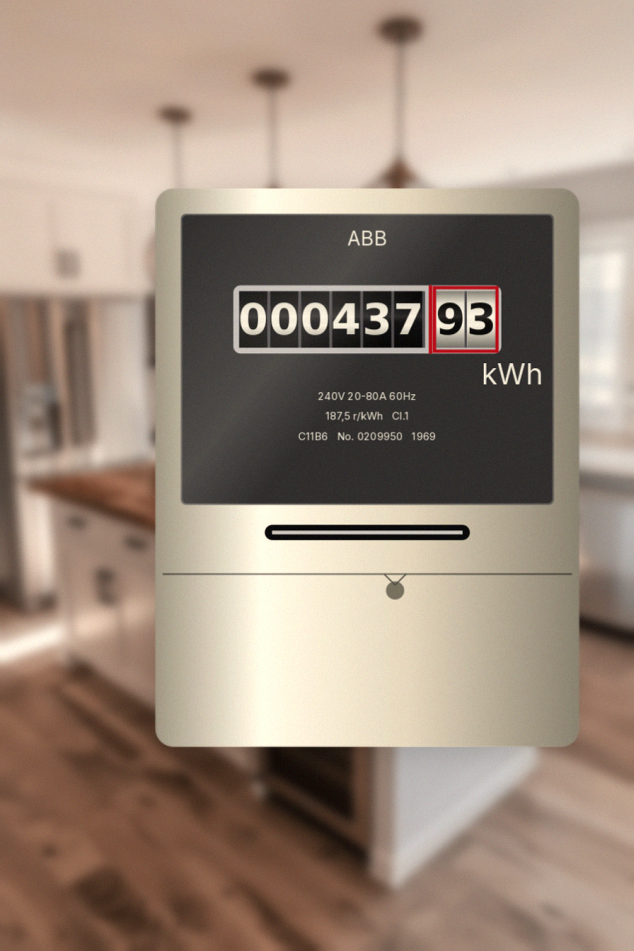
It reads 437.93 kWh
